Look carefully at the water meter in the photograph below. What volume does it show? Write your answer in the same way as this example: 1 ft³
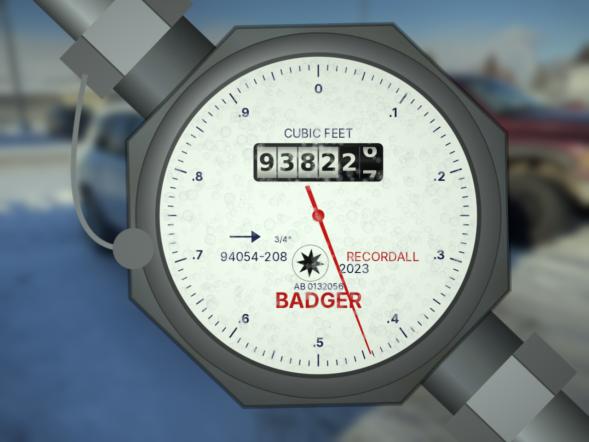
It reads 938226.44 ft³
